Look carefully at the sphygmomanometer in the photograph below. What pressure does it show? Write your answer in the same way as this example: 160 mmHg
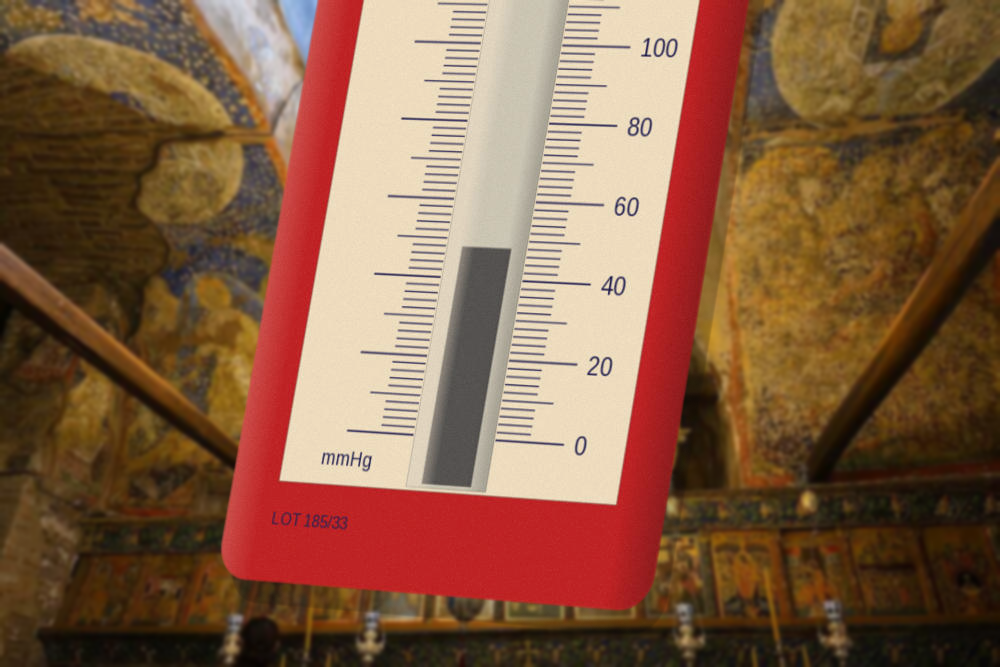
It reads 48 mmHg
